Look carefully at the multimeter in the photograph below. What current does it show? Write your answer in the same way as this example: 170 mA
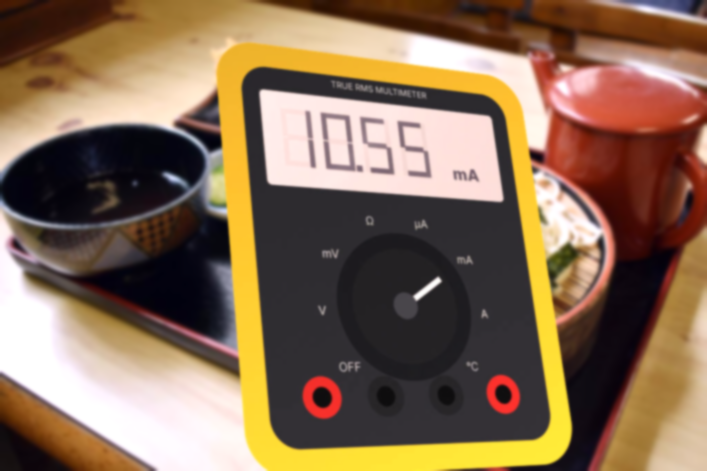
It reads 10.55 mA
